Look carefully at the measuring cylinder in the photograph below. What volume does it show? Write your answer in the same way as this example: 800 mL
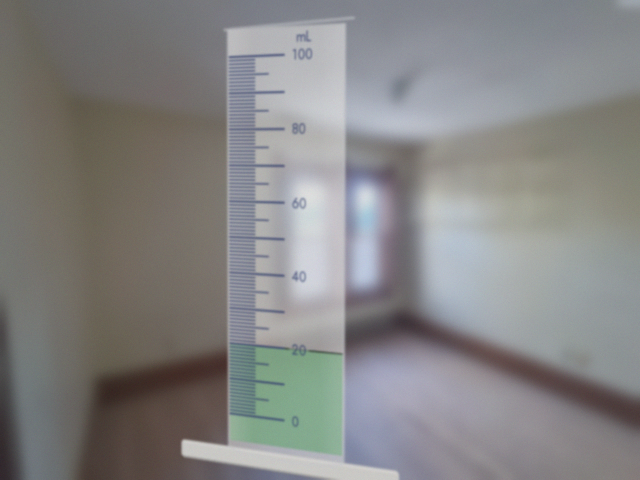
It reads 20 mL
